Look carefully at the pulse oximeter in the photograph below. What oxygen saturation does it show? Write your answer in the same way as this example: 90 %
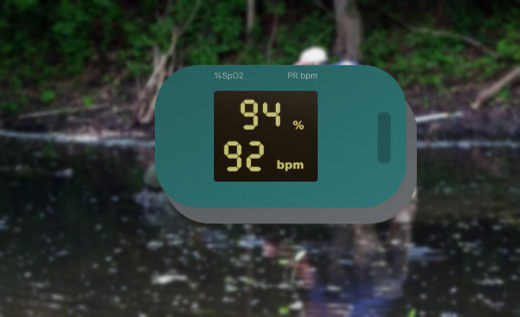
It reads 94 %
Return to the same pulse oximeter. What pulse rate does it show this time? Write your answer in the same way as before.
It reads 92 bpm
